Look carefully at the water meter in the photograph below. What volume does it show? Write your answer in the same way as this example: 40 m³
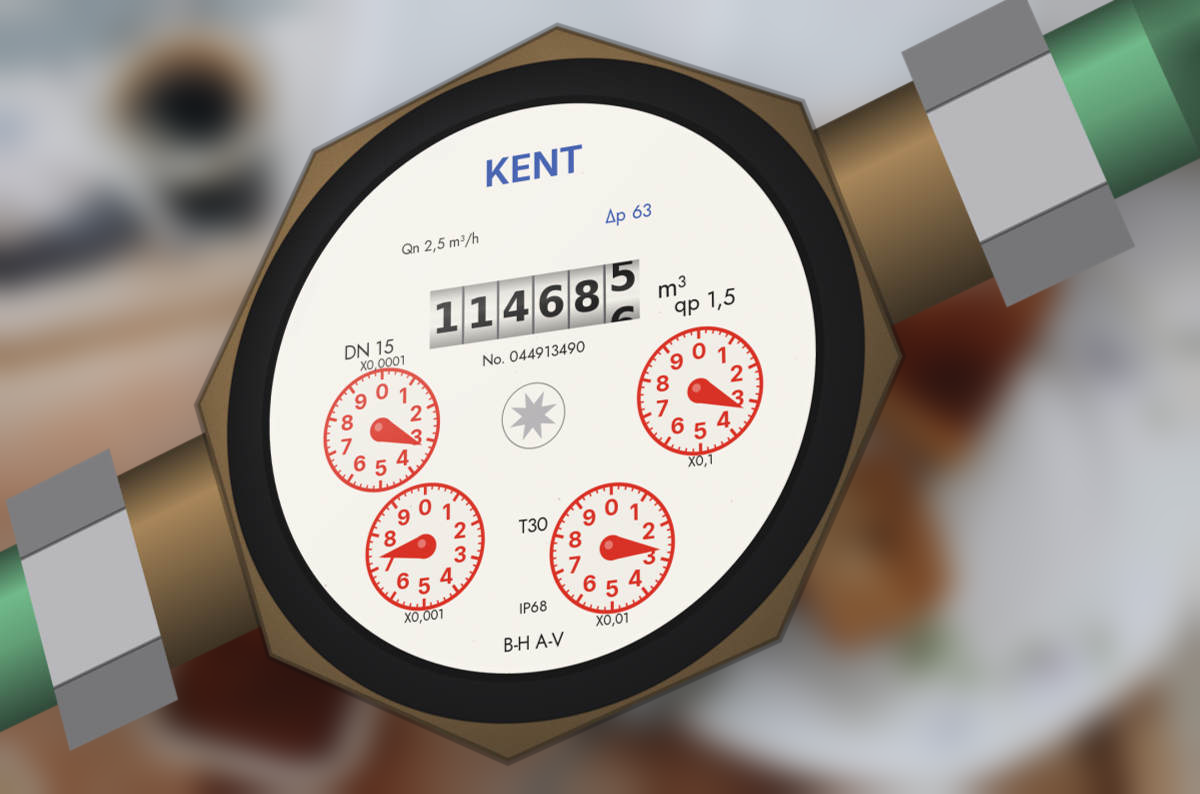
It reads 114685.3273 m³
